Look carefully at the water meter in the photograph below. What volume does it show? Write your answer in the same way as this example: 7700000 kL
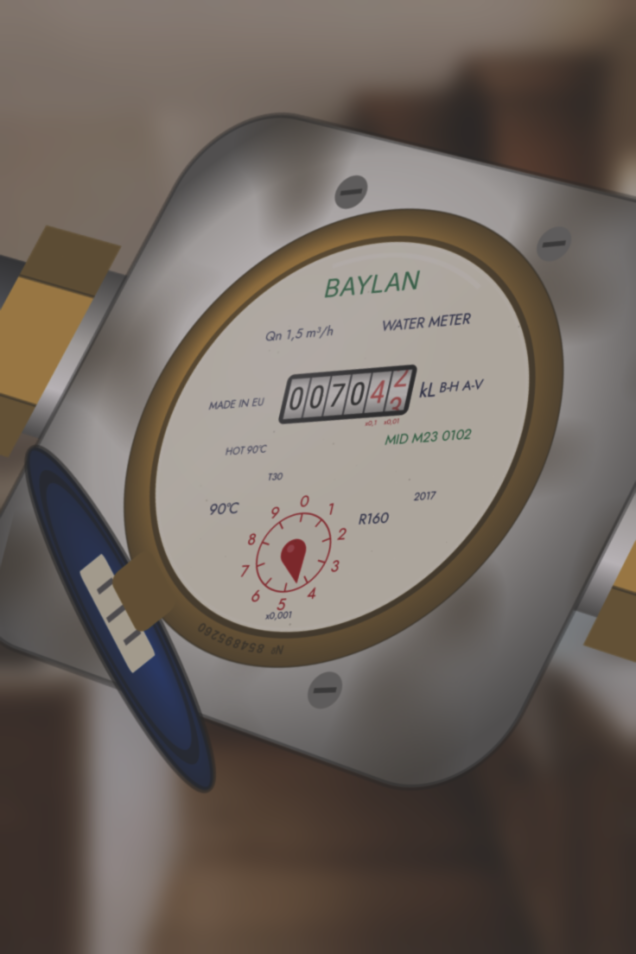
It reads 70.424 kL
